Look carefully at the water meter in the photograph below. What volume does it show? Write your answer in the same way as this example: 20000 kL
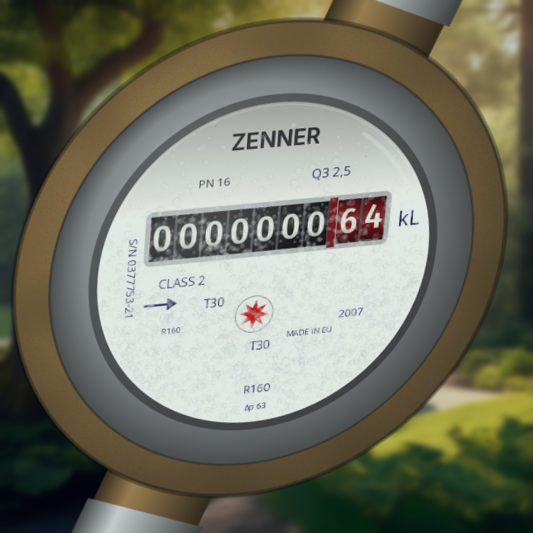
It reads 0.64 kL
